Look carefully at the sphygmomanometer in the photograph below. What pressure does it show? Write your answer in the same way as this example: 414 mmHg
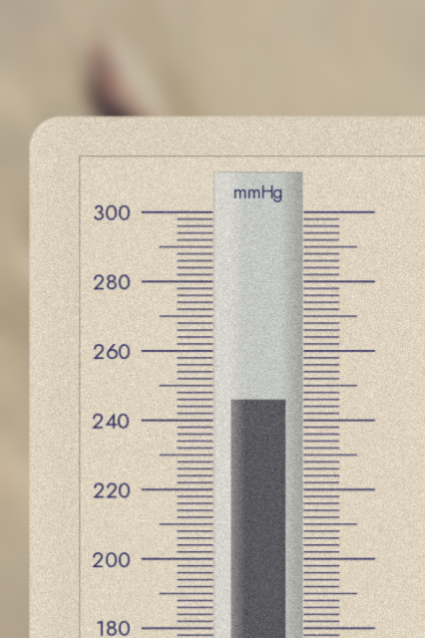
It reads 246 mmHg
